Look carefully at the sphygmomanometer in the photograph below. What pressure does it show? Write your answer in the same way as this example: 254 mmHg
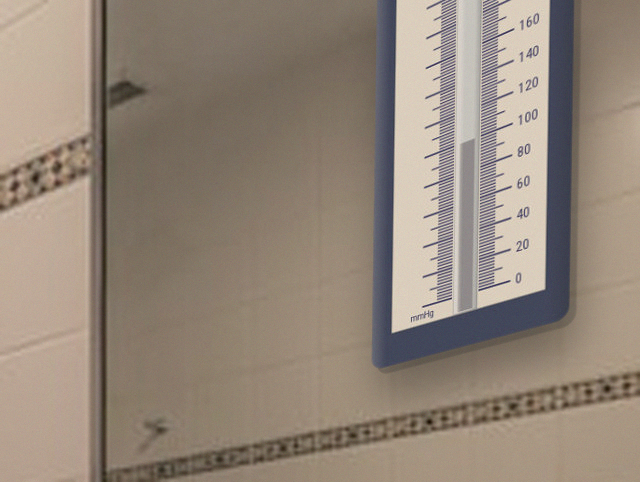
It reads 100 mmHg
